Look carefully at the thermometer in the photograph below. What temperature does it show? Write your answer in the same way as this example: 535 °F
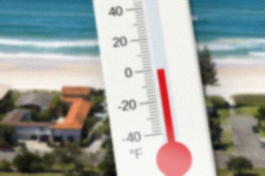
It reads 0 °F
